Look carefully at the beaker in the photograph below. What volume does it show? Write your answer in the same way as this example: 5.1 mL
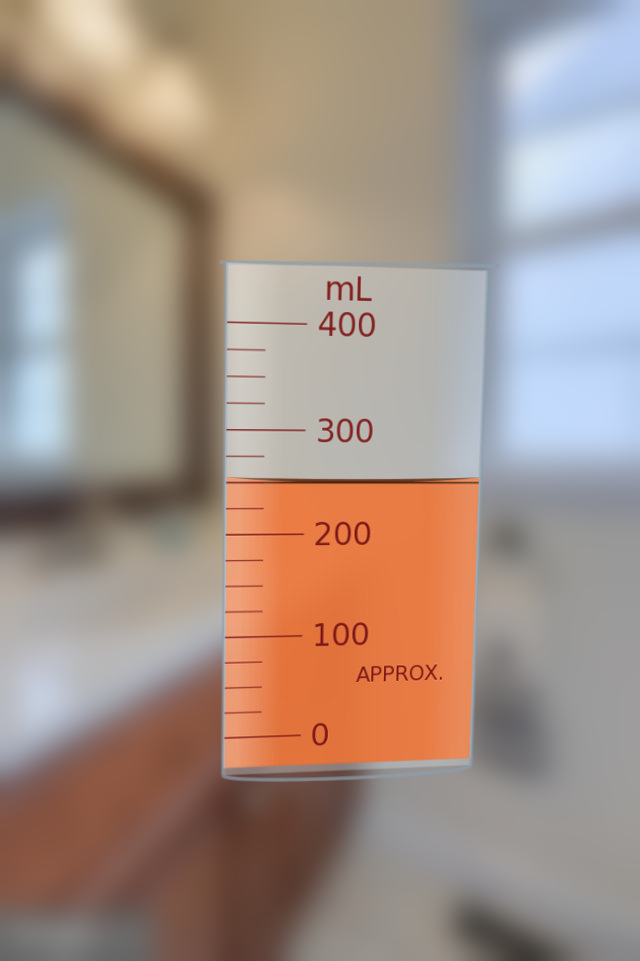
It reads 250 mL
